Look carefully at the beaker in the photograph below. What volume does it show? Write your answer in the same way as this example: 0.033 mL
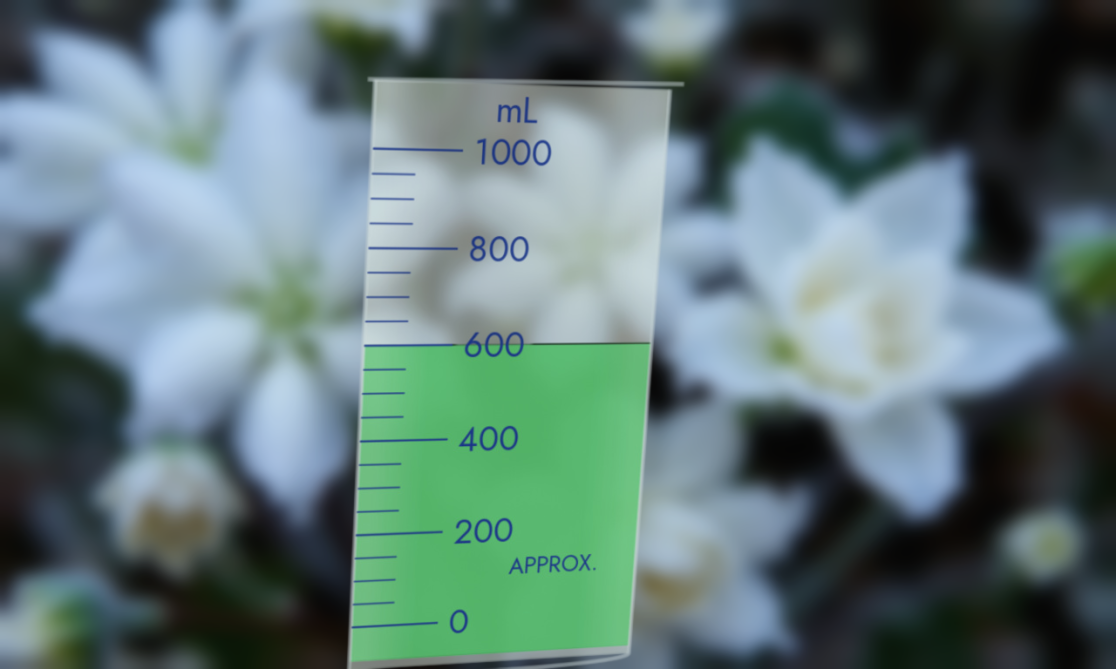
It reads 600 mL
